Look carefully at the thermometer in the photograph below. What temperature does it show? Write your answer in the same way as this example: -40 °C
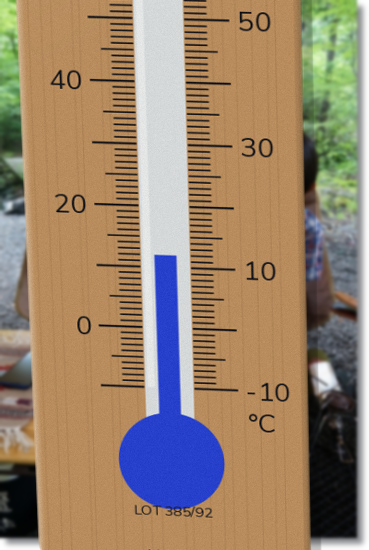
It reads 12 °C
